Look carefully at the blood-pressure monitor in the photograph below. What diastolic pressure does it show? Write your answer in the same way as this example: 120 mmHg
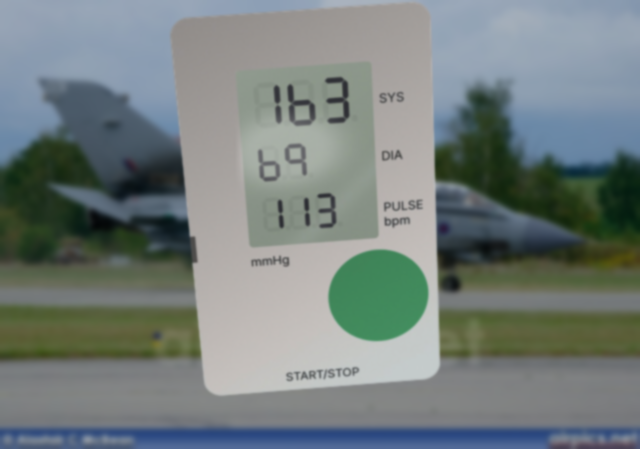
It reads 69 mmHg
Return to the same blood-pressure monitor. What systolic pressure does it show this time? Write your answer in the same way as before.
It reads 163 mmHg
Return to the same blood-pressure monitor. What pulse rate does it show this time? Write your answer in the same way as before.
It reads 113 bpm
